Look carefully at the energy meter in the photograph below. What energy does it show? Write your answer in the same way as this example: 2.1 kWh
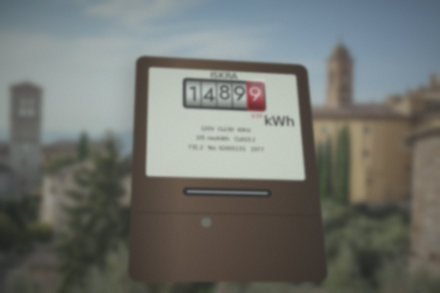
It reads 1489.9 kWh
